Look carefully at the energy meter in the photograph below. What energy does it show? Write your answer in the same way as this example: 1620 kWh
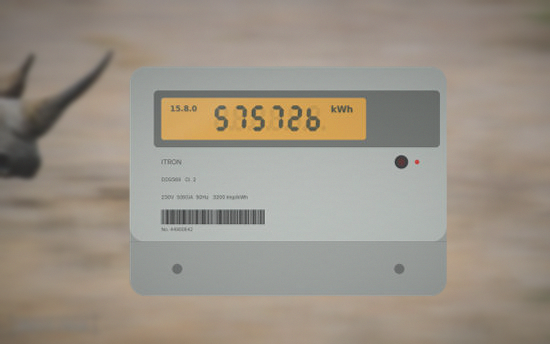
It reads 575726 kWh
